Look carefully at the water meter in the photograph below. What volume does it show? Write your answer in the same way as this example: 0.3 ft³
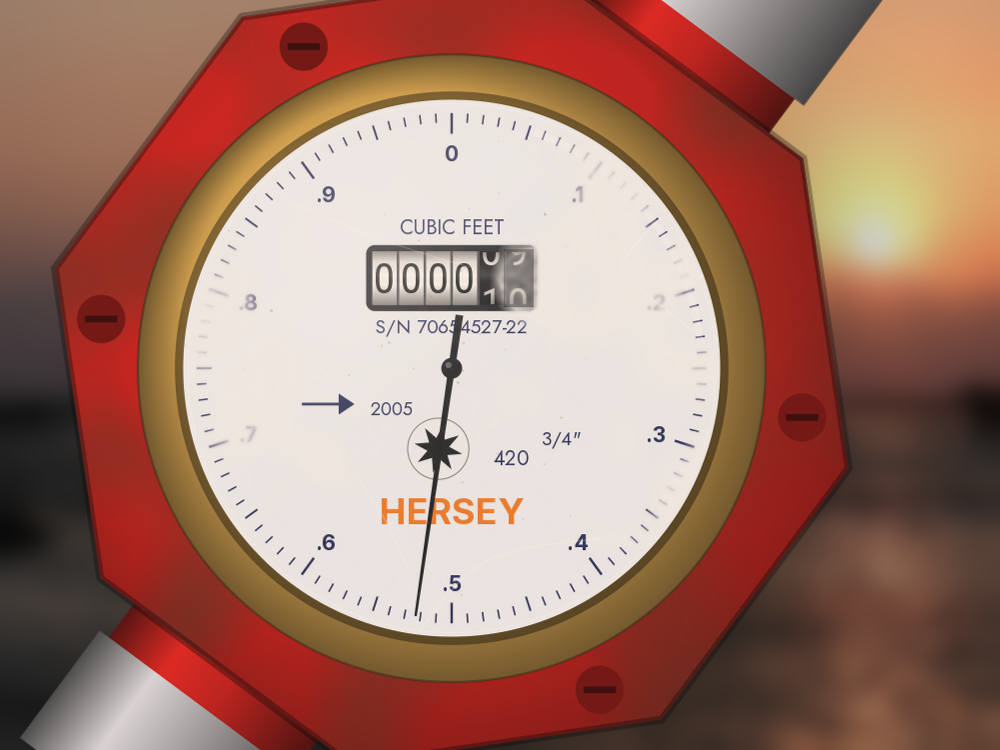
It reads 9.52 ft³
